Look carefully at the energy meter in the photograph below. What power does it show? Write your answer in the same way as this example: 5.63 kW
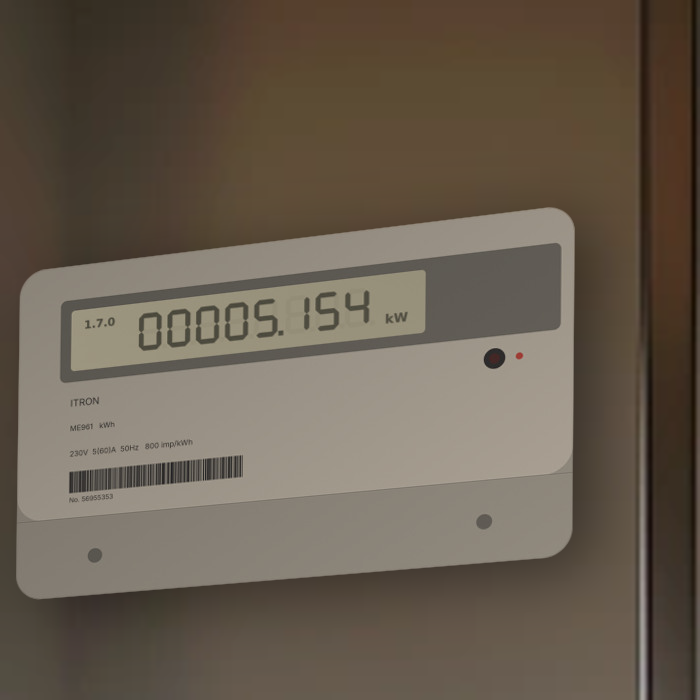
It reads 5.154 kW
